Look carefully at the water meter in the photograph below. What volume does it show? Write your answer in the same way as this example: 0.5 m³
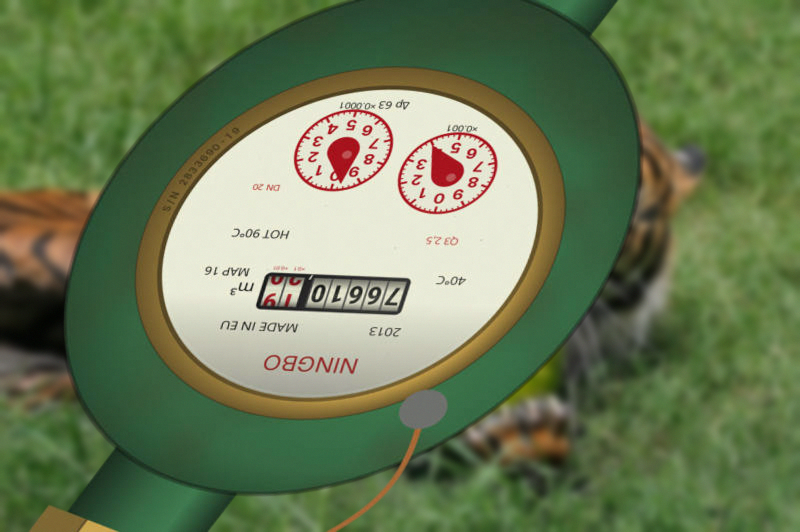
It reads 76610.1939 m³
